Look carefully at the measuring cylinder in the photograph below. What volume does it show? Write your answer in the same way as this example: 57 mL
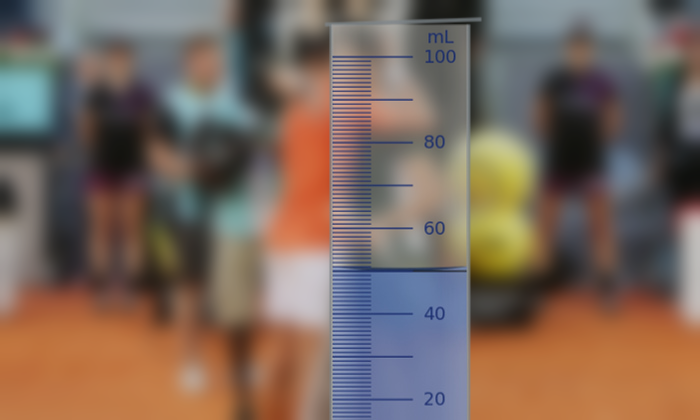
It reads 50 mL
